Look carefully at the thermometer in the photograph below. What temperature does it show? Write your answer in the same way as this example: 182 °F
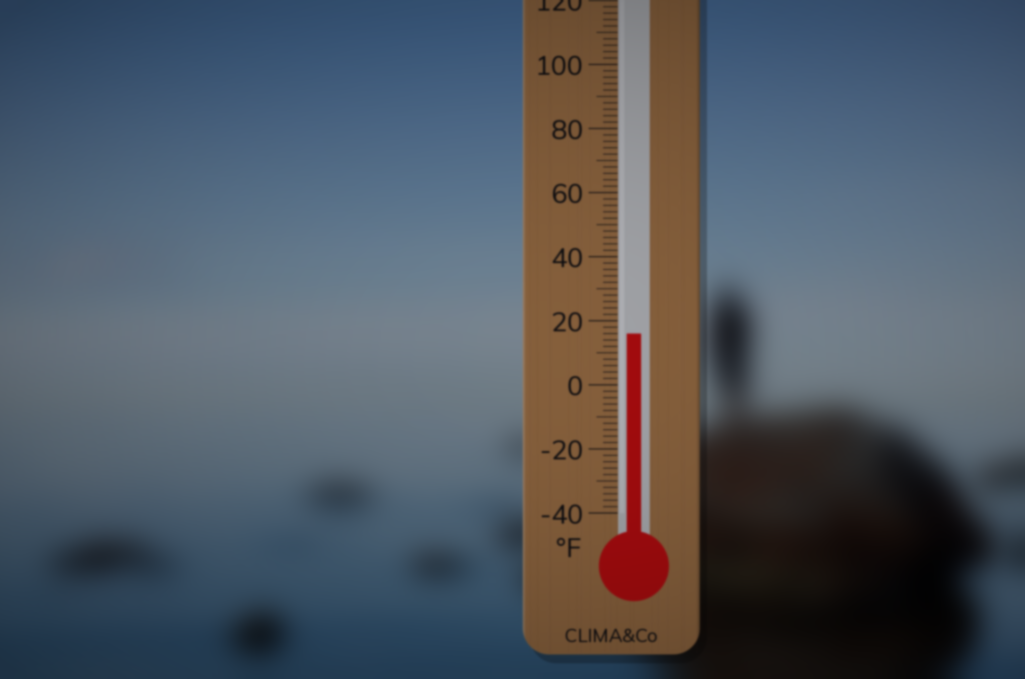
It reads 16 °F
